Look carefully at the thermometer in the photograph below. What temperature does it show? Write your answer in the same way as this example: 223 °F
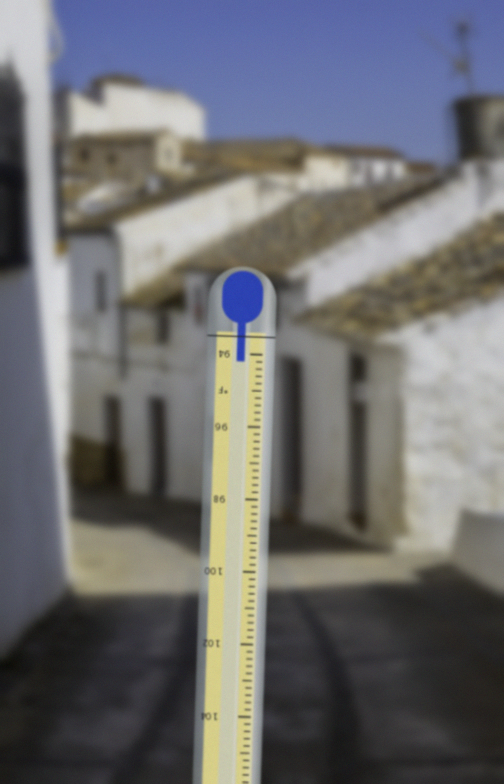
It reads 94.2 °F
